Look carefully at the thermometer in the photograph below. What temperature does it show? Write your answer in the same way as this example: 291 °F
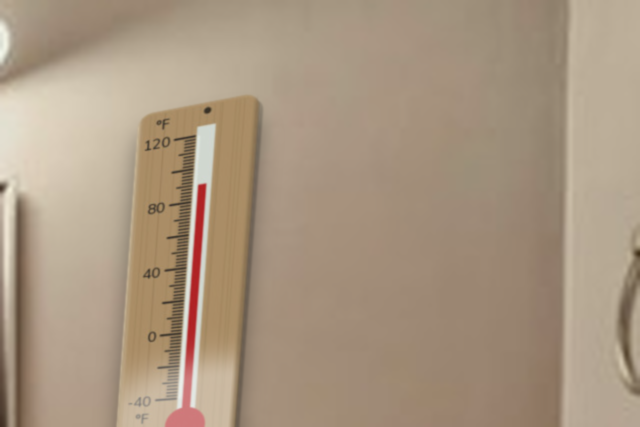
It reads 90 °F
